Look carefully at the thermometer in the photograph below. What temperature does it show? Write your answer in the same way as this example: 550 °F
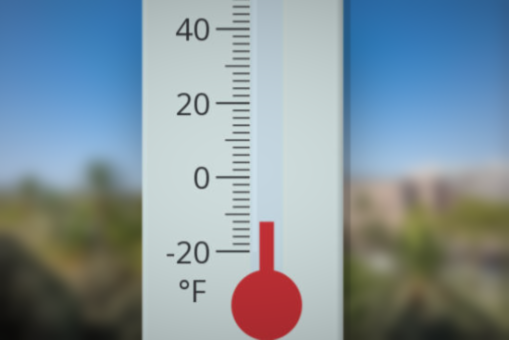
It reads -12 °F
